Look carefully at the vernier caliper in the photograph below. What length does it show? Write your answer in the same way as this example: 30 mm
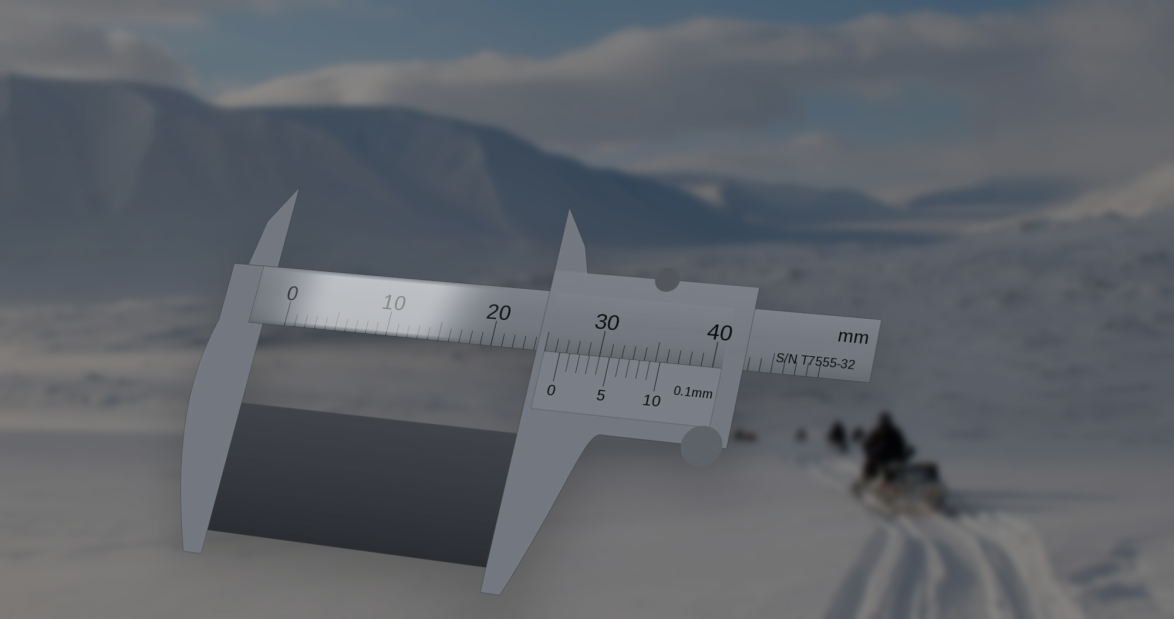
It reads 26.4 mm
